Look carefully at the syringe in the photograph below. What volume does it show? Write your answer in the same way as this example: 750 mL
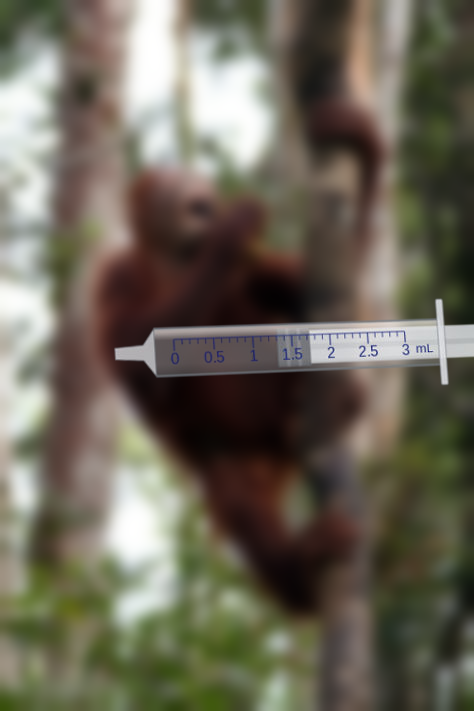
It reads 1.3 mL
